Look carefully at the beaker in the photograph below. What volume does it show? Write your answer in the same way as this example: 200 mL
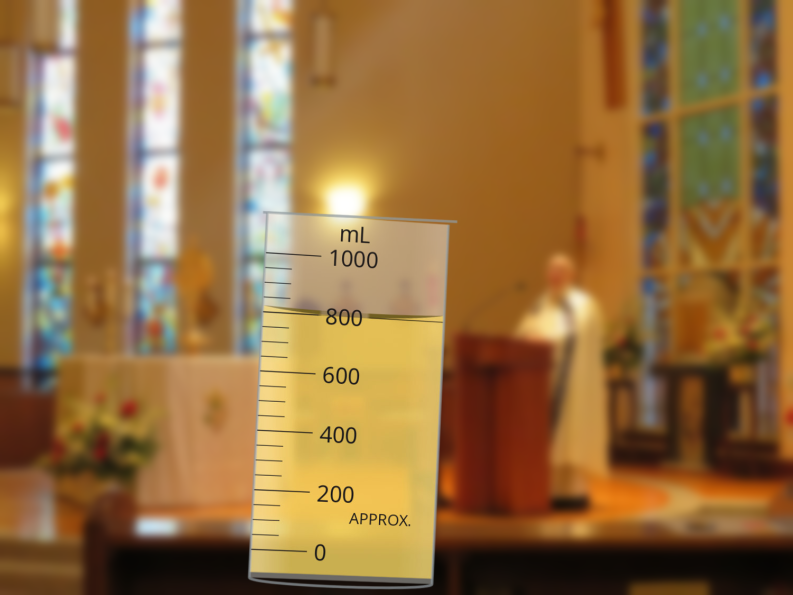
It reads 800 mL
